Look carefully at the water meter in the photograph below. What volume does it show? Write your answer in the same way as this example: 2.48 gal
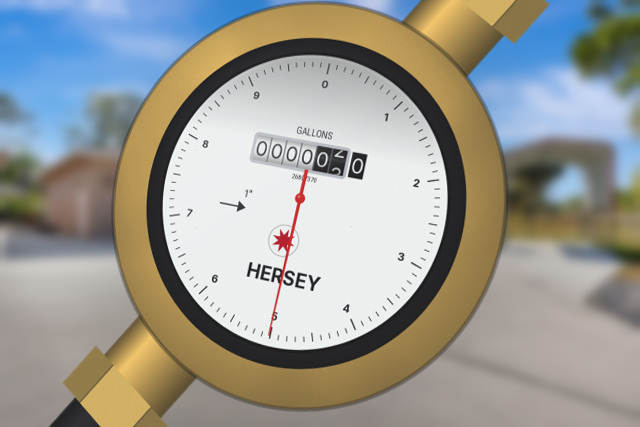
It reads 25.0 gal
